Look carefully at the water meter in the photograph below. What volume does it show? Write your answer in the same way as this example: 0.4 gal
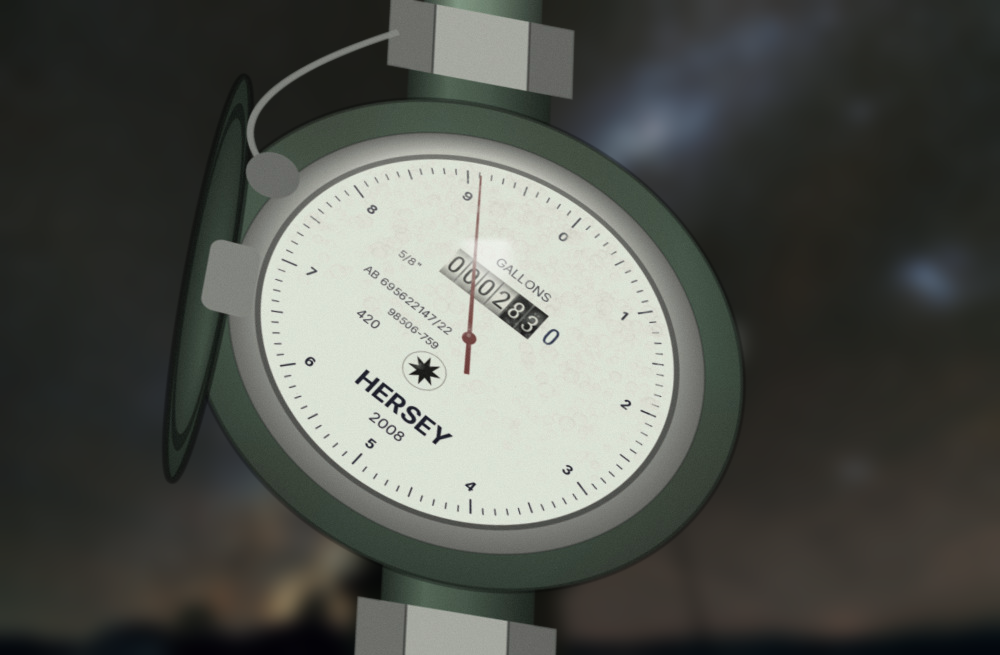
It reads 2829.1 gal
